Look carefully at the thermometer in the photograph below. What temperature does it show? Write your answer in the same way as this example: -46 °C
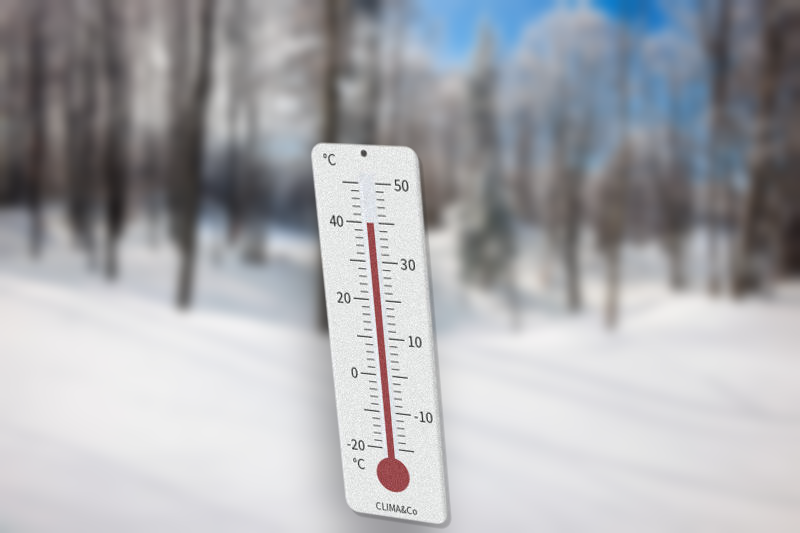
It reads 40 °C
